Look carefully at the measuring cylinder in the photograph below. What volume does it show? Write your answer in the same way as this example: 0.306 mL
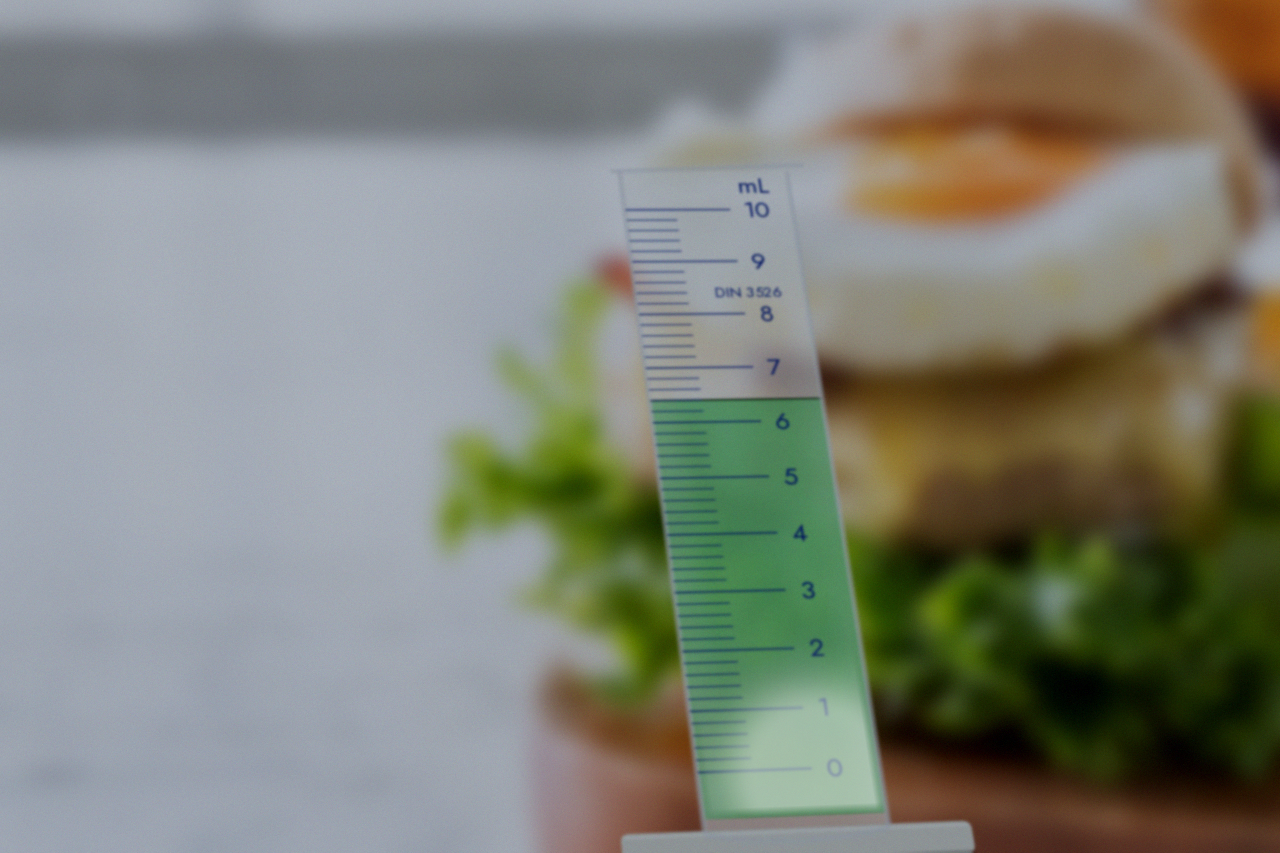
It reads 6.4 mL
